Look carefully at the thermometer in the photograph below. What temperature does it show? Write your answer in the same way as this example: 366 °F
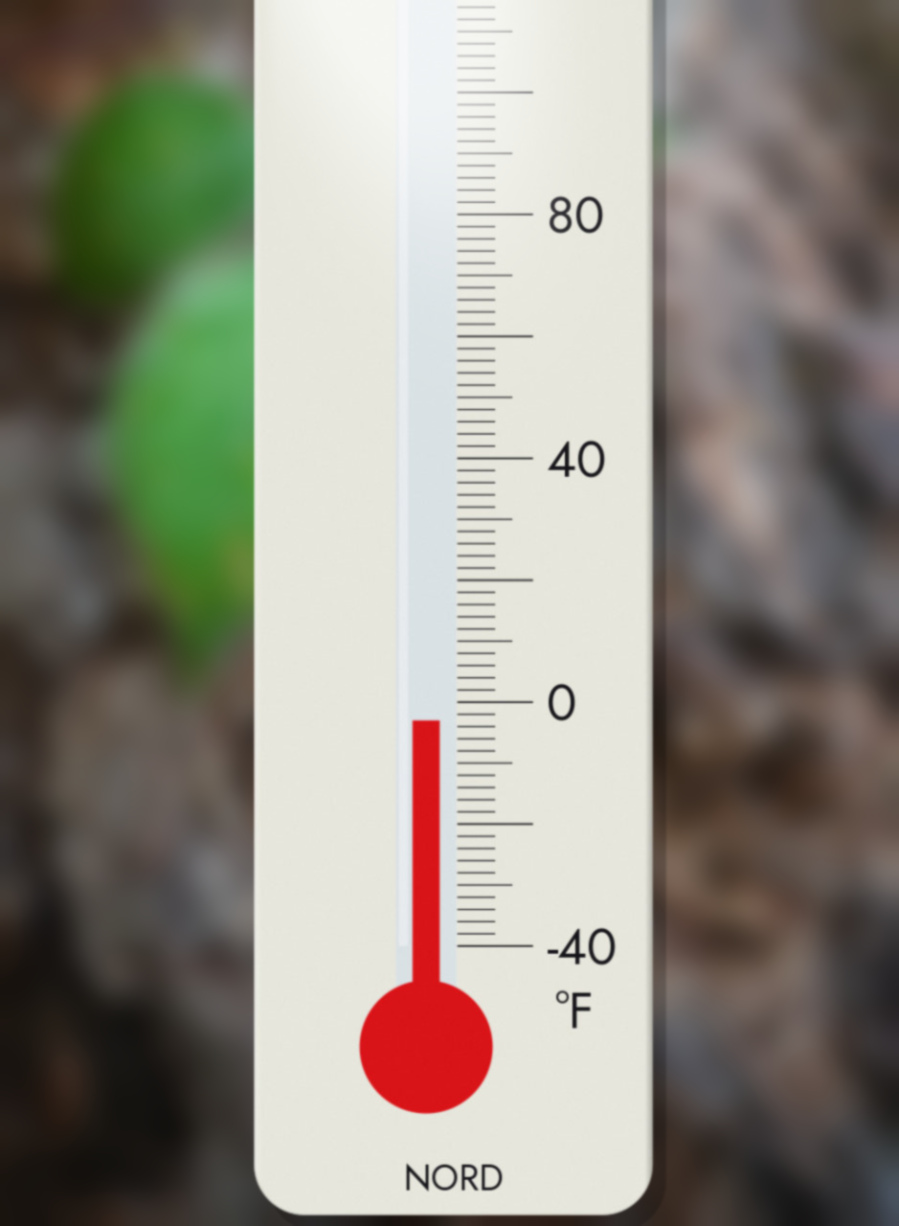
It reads -3 °F
